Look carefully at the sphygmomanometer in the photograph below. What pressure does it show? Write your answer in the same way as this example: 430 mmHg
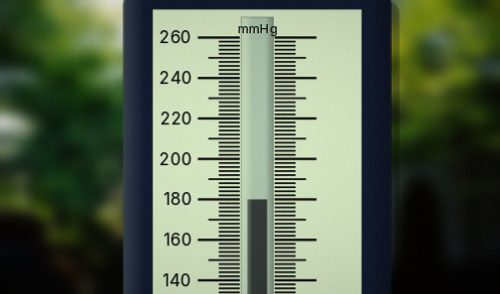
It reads 180 mmHg
